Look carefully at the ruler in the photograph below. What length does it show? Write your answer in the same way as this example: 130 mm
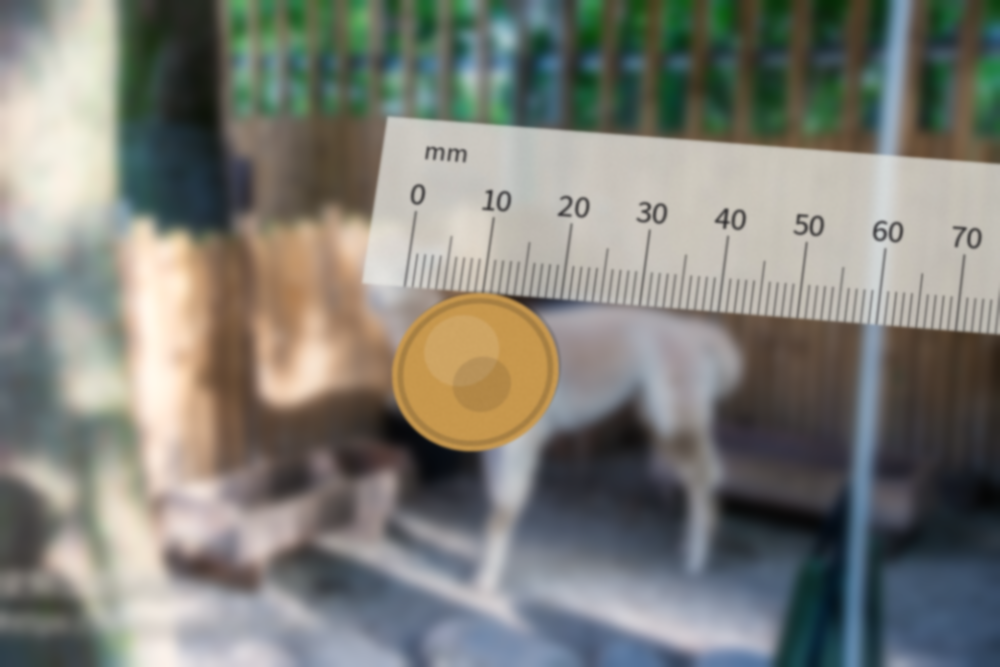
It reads 21 mm
